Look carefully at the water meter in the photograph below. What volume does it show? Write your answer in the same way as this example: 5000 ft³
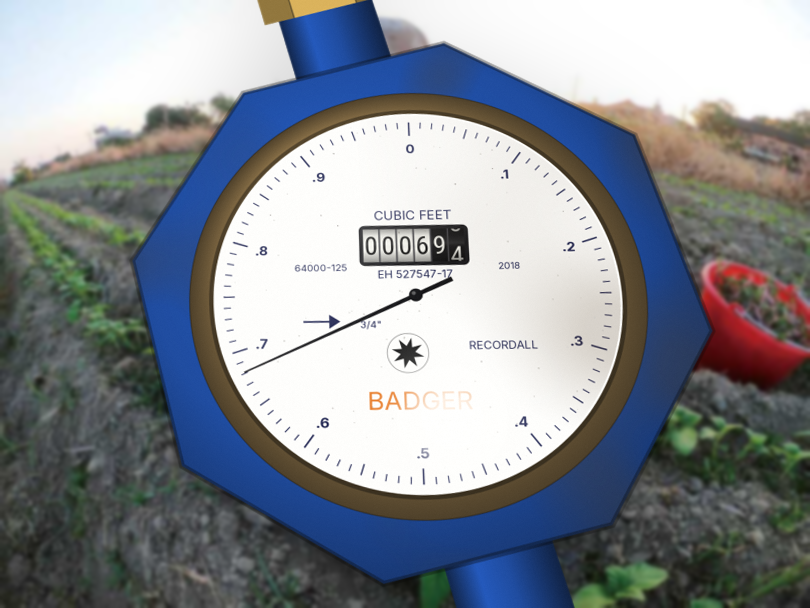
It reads 693.68 ft³
